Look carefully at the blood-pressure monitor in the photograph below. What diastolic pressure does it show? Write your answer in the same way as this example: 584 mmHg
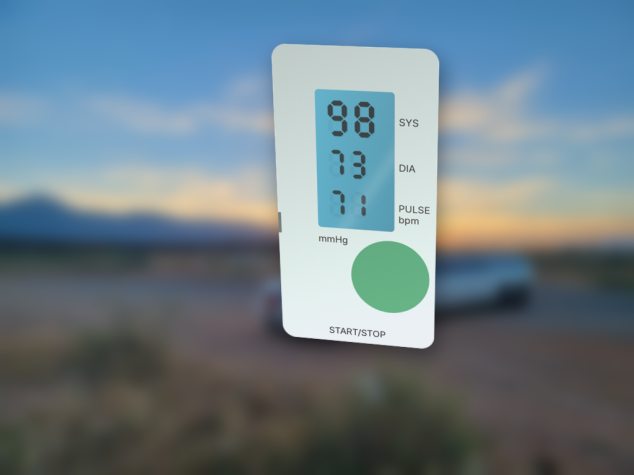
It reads 73 mmHg
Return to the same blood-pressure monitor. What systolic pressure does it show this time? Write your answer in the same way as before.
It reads 98 mmHg
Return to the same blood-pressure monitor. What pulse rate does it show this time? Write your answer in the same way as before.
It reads 71 bpm
